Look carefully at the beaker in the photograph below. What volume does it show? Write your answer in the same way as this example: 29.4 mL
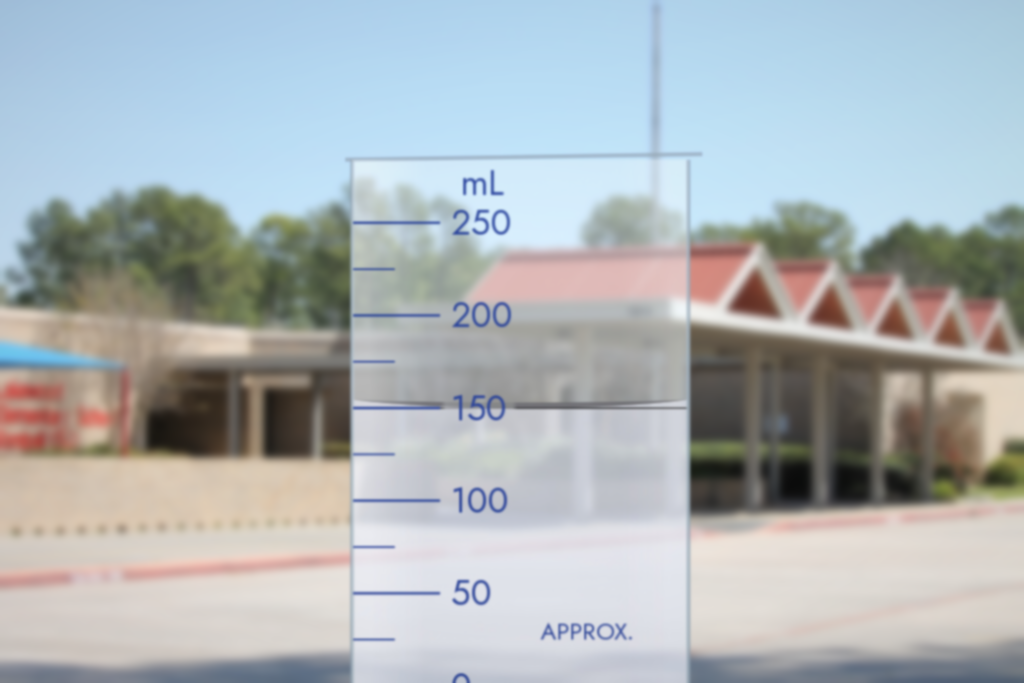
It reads 150 mL
